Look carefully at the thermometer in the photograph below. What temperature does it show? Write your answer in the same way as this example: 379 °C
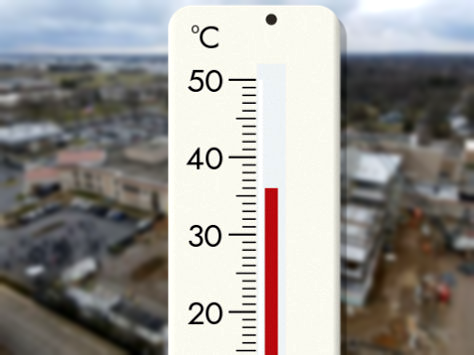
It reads 36 °C
